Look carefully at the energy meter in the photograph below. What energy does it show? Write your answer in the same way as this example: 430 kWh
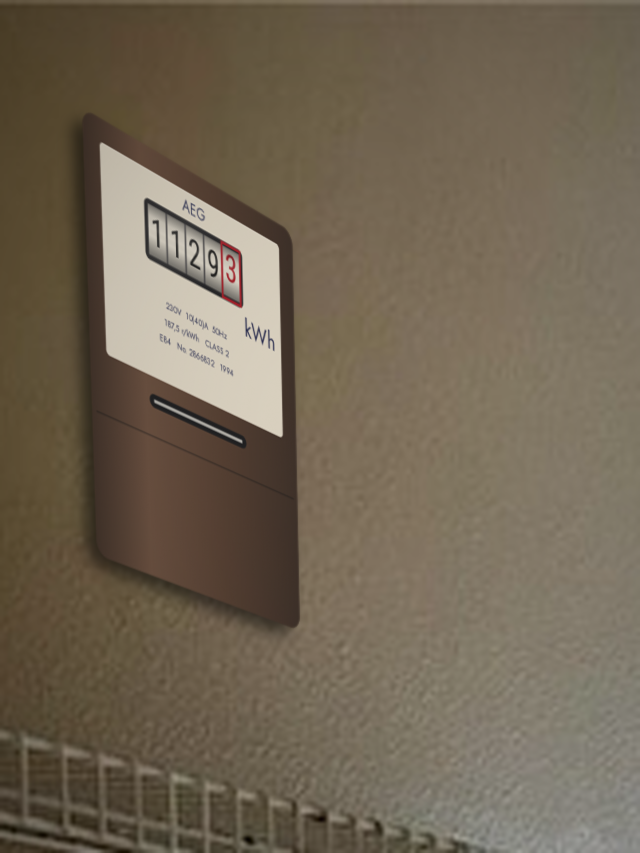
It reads 1129.3 kWh
